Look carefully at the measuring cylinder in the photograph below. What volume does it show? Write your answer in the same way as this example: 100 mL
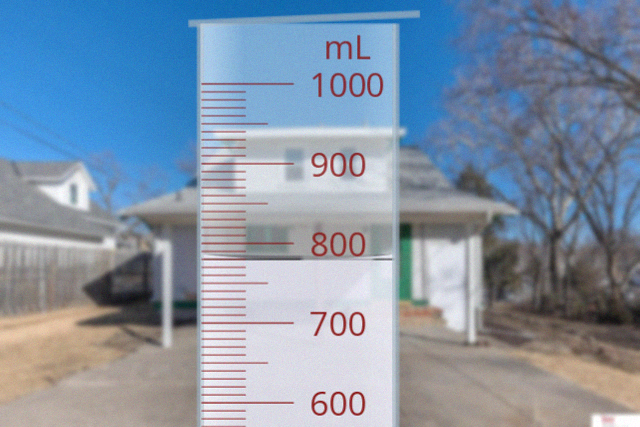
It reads 780 mL
